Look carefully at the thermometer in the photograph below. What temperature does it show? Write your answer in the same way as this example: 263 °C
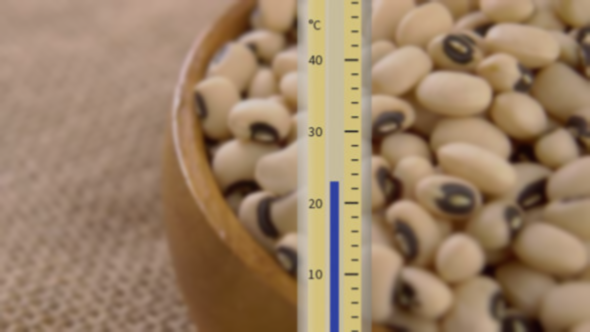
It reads 23 °C
